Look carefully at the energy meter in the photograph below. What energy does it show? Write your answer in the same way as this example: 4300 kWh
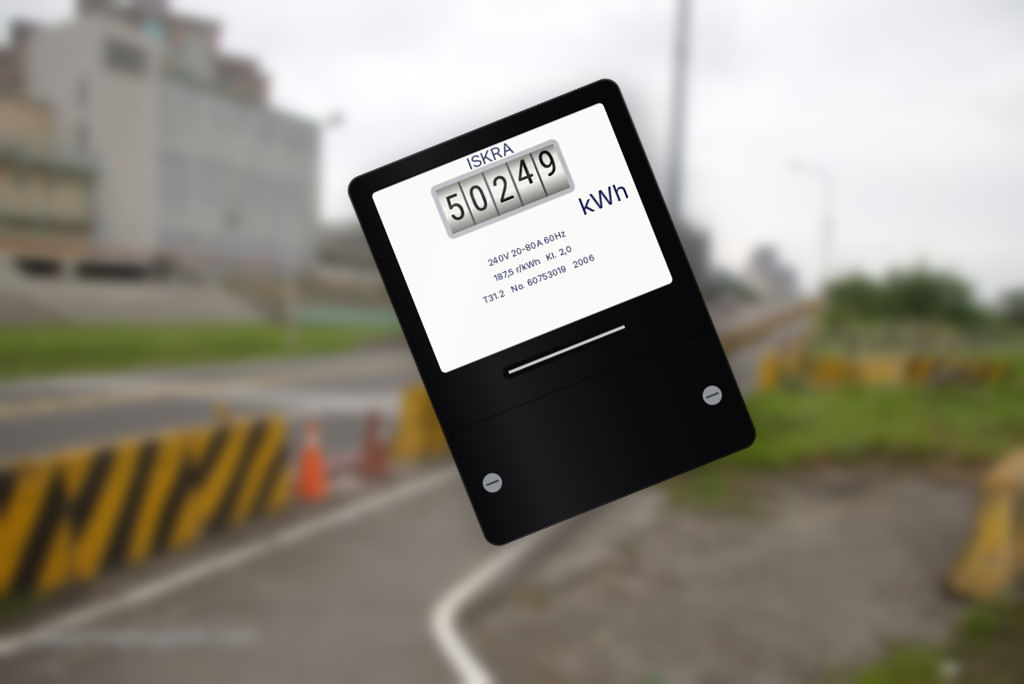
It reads 50249 kWh
